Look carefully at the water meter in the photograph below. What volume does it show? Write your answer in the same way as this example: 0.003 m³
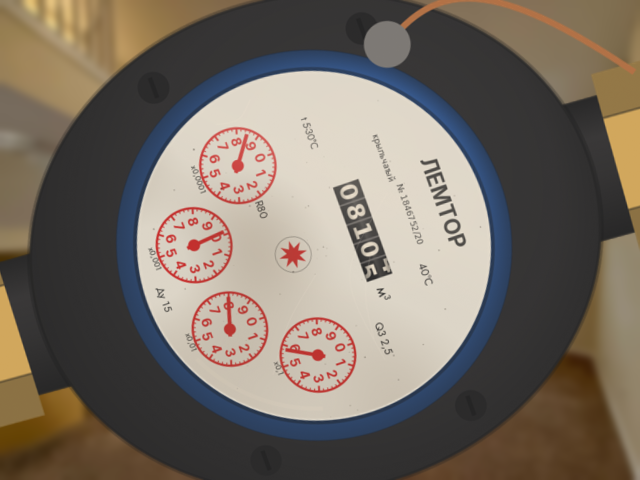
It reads 8104.5798 m³
